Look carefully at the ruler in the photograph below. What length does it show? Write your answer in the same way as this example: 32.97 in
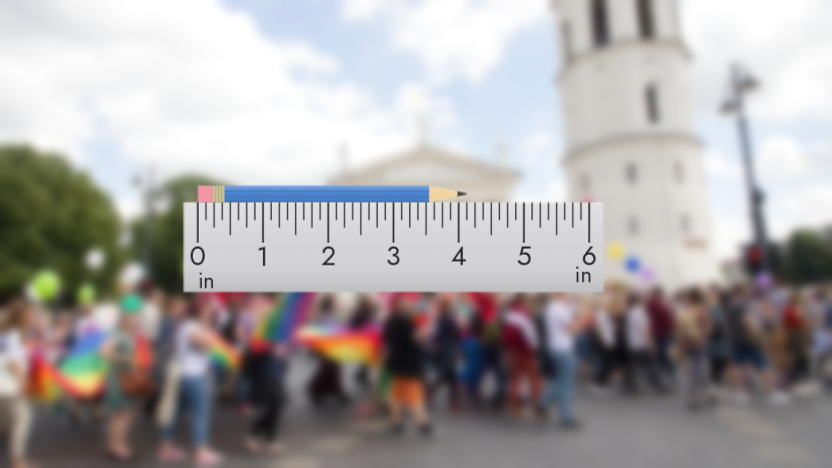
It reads 4.125 in
